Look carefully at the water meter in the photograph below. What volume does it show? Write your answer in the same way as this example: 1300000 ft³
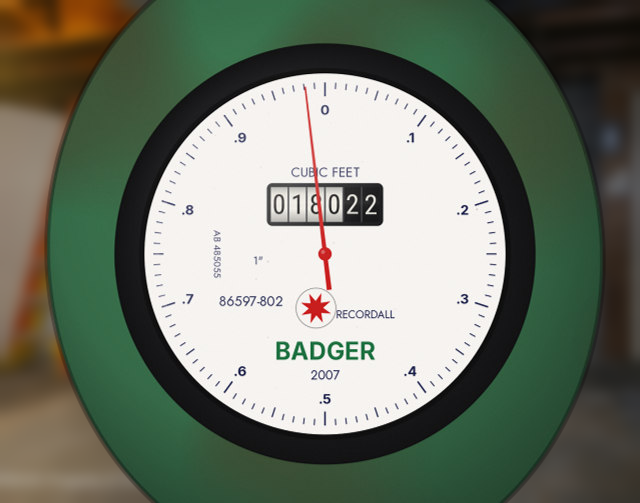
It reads 18021.98 ft³
